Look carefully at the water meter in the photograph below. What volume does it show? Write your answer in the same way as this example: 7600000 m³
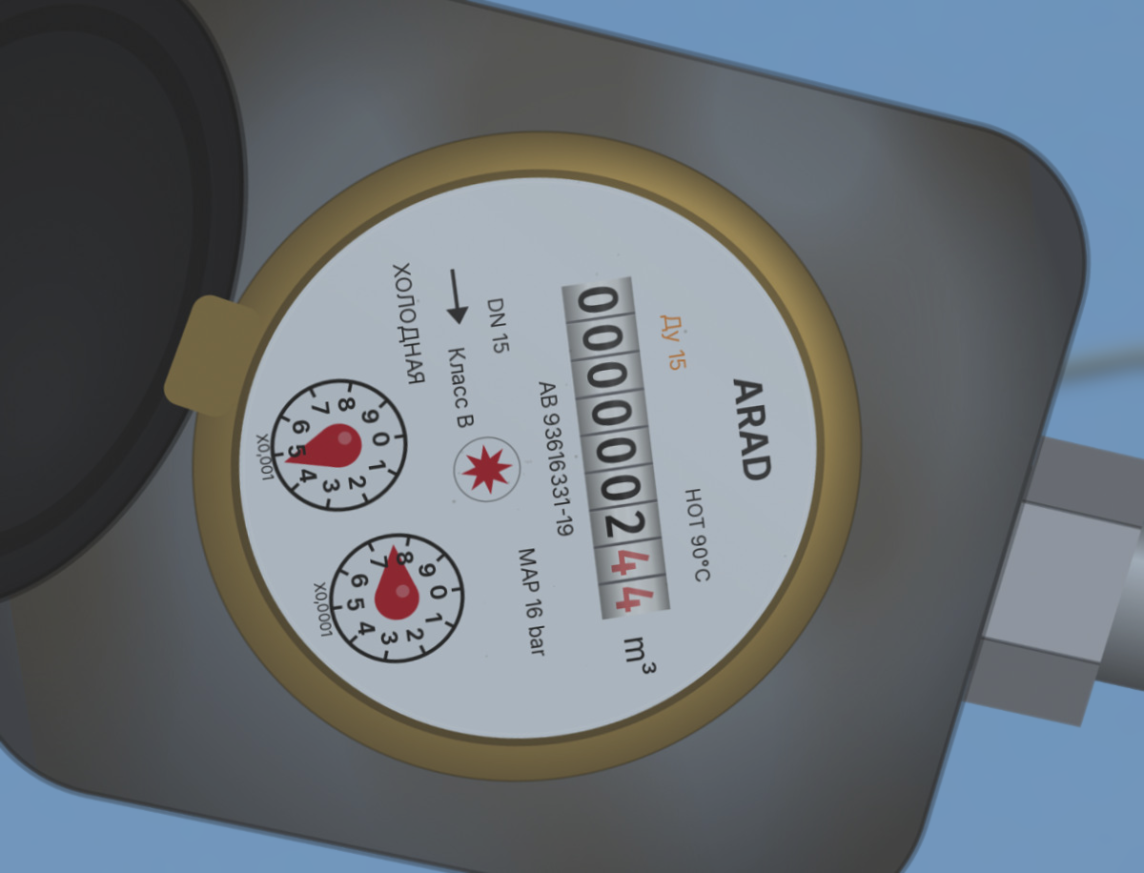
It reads 2.4447 m³
